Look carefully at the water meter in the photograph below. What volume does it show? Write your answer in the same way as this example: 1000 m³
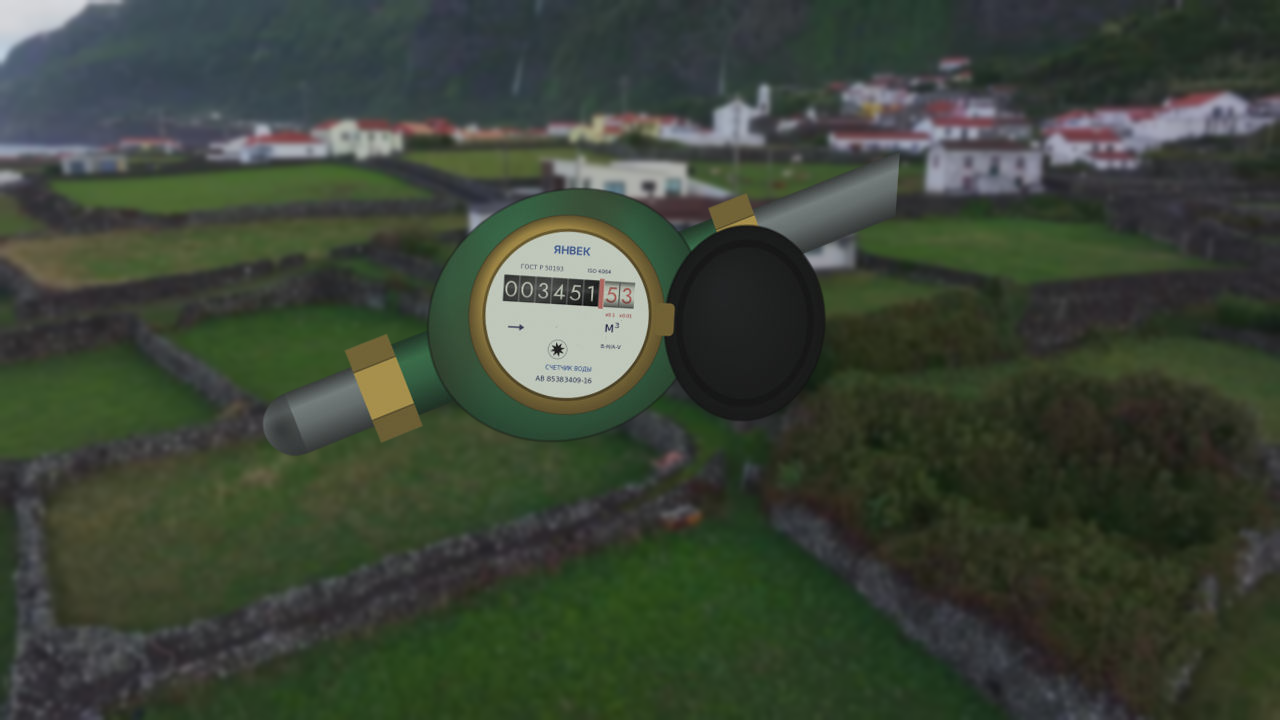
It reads 3451.53 m³
